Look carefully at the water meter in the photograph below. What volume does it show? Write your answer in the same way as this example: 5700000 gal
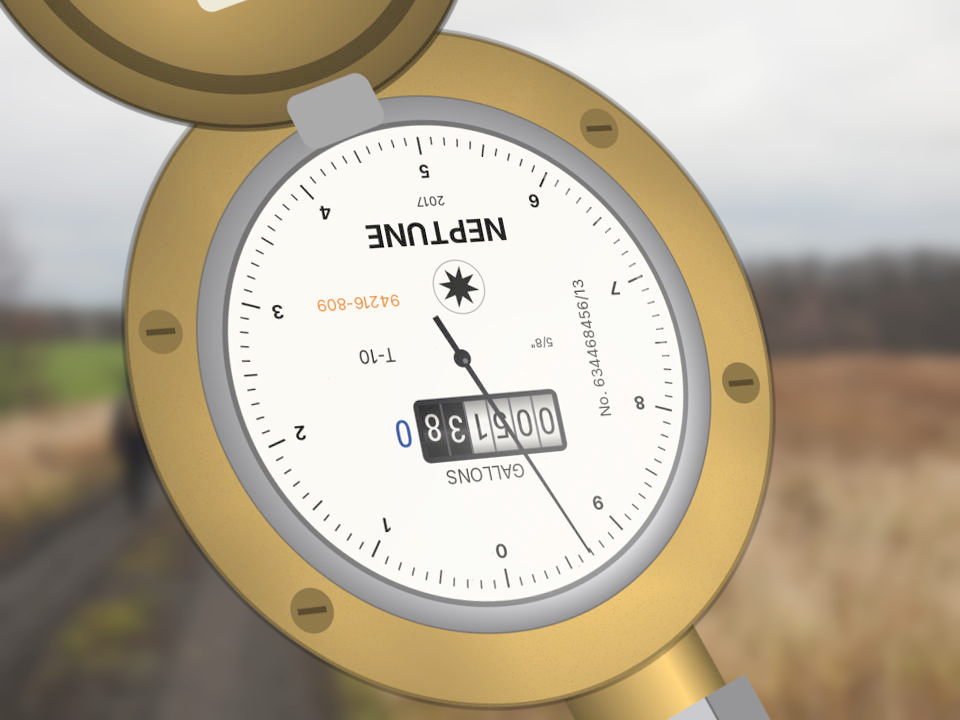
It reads 51379.3 gal
